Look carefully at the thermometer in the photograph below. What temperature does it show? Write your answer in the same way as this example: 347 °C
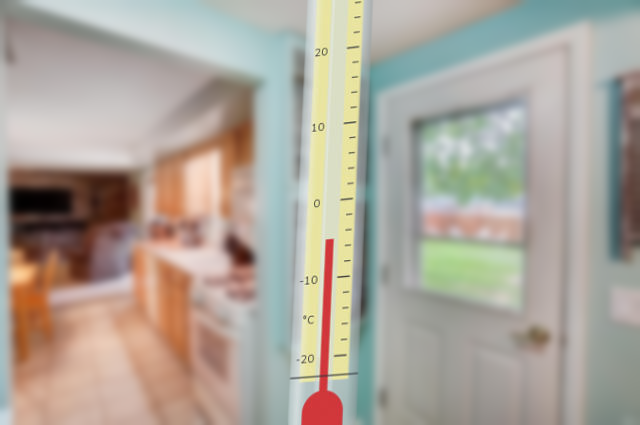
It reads -5 °C
